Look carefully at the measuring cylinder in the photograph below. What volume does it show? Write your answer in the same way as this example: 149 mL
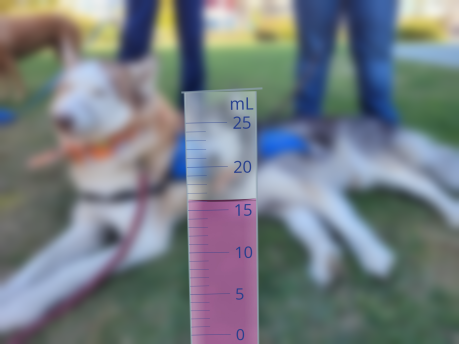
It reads 16 mL
